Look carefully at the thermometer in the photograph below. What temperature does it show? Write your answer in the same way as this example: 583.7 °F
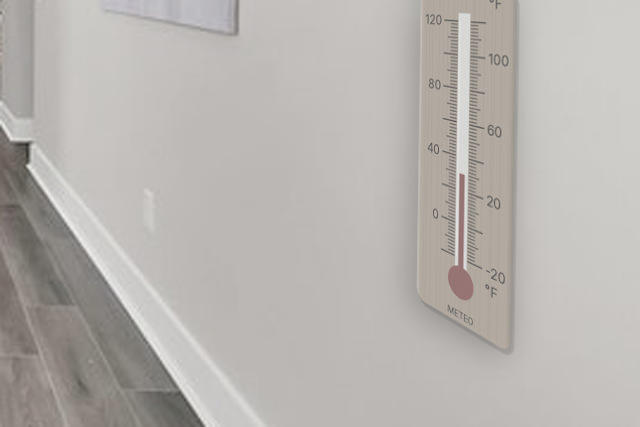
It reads 30 °F
